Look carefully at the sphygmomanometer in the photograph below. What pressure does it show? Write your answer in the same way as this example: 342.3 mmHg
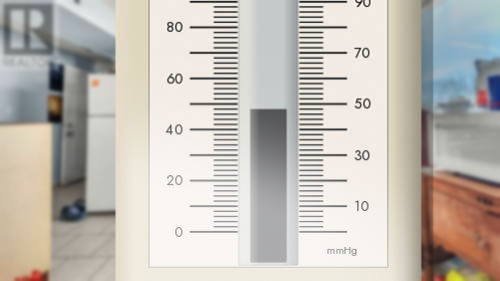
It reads 48 mmHg
